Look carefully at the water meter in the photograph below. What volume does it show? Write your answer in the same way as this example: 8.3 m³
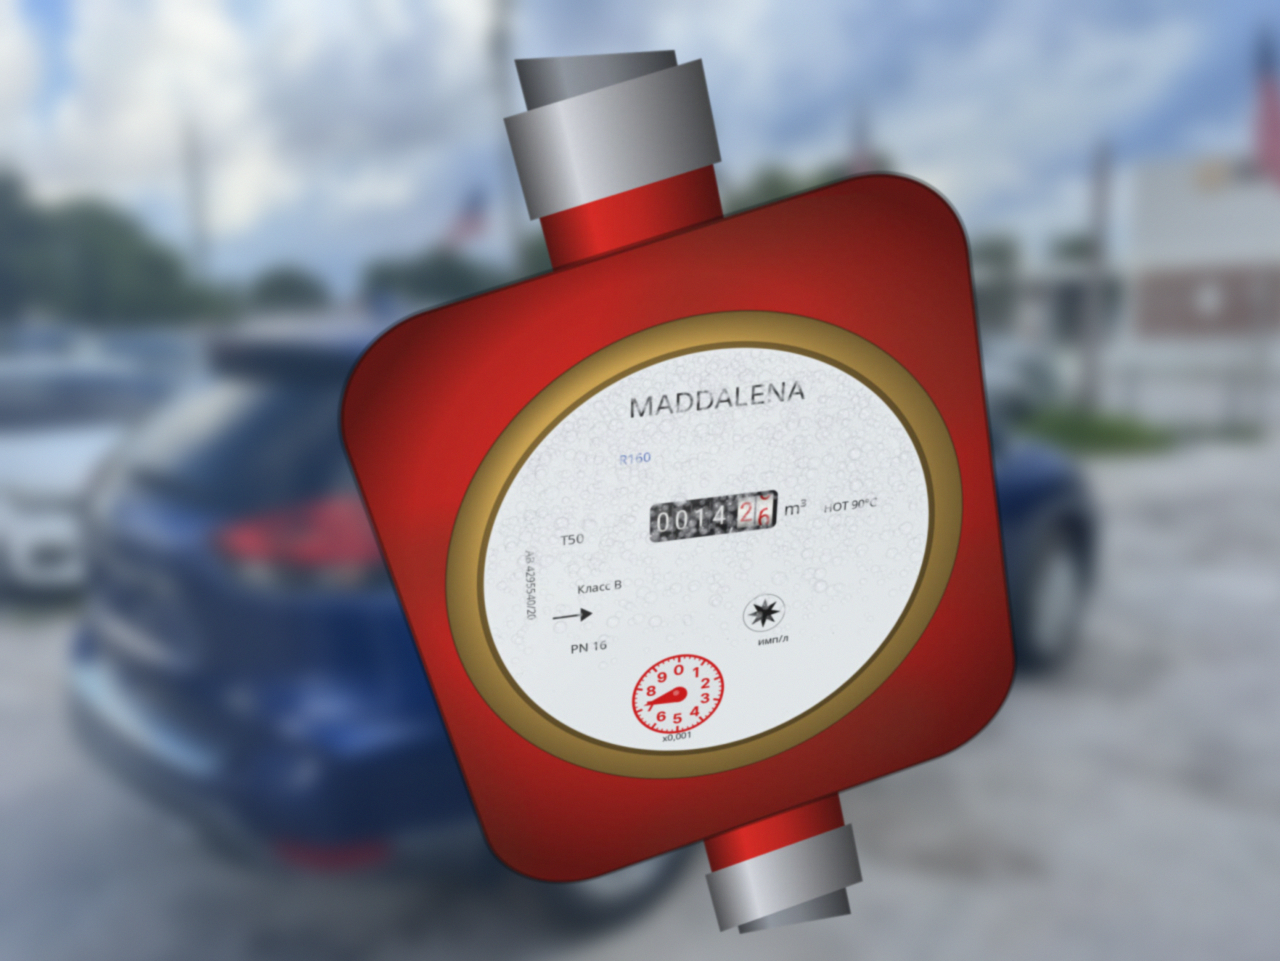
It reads 14.257 m³
